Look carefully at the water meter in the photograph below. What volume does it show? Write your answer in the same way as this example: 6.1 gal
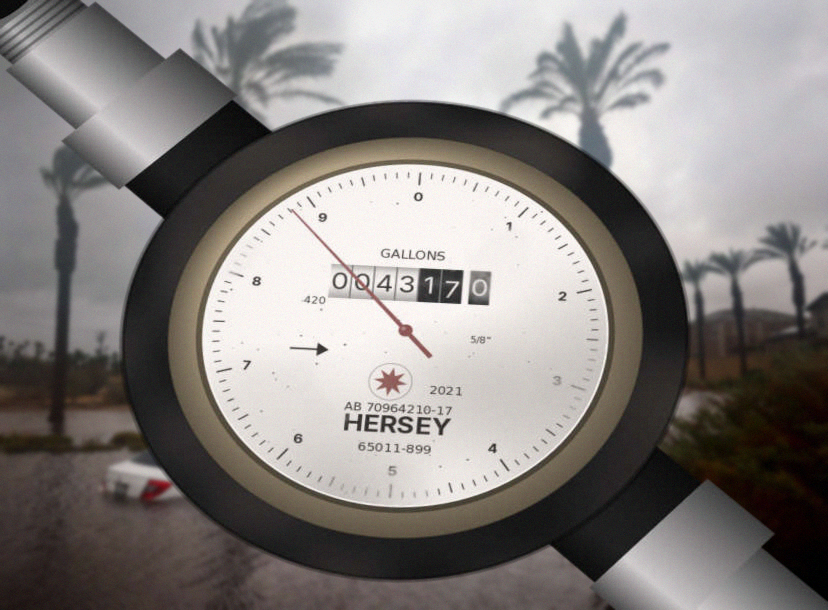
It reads 43168.8 gal
